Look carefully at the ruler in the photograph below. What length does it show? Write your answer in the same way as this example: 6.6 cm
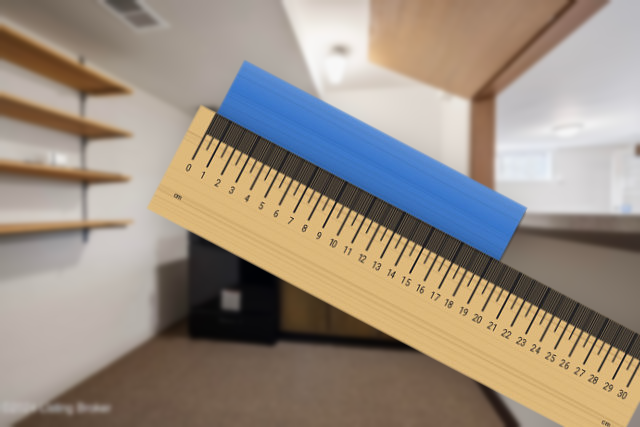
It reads 19.5 cm
